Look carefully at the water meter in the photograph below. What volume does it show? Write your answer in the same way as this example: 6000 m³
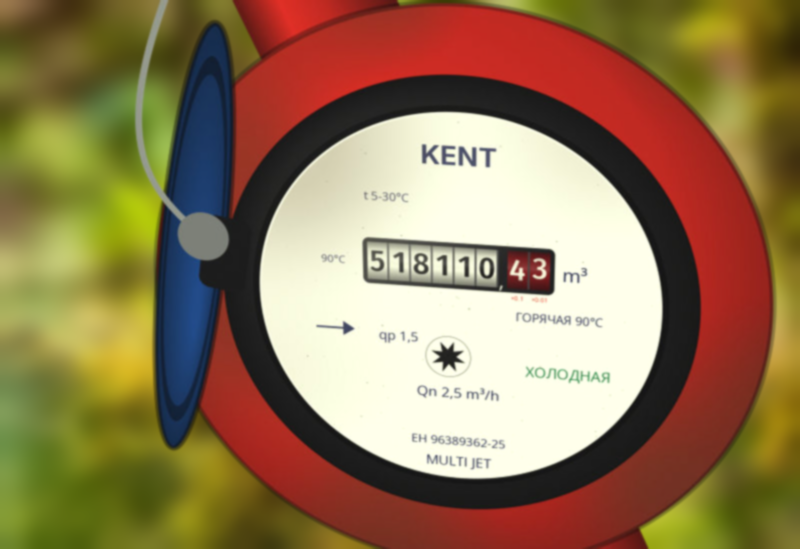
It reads 518110.43 m³
